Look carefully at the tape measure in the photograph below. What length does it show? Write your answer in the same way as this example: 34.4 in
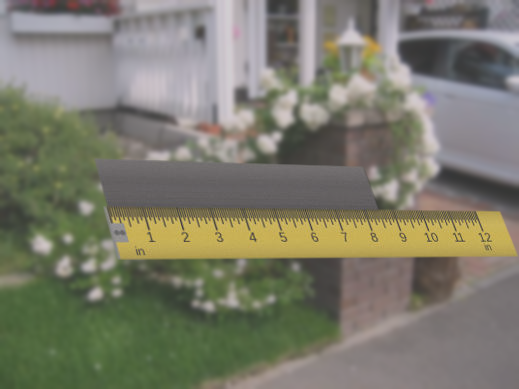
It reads 8.5 in
